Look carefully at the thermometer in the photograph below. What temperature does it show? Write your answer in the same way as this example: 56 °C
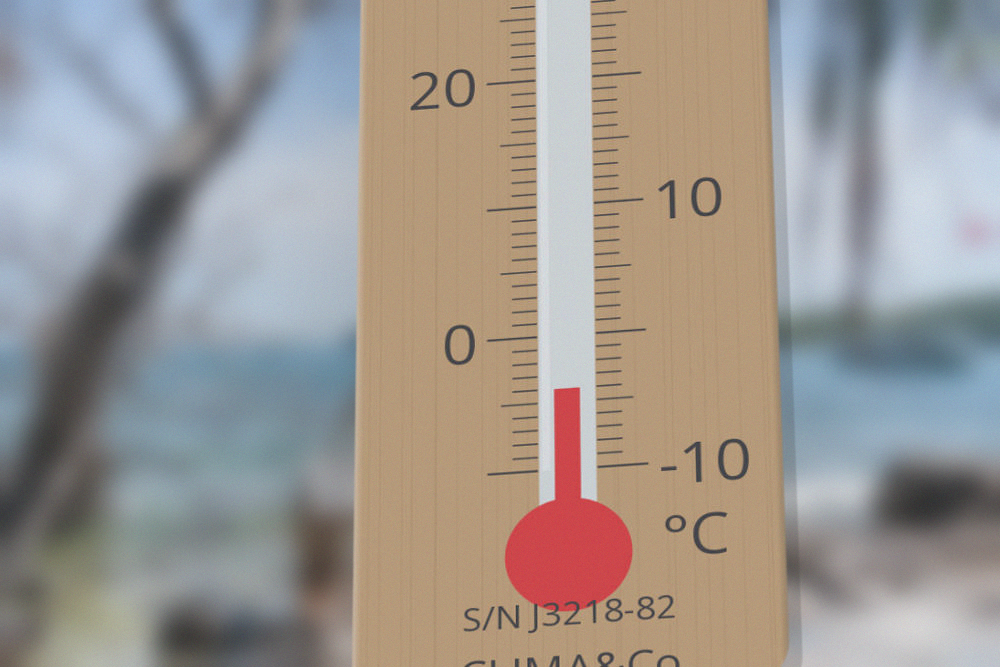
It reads -4 °C
